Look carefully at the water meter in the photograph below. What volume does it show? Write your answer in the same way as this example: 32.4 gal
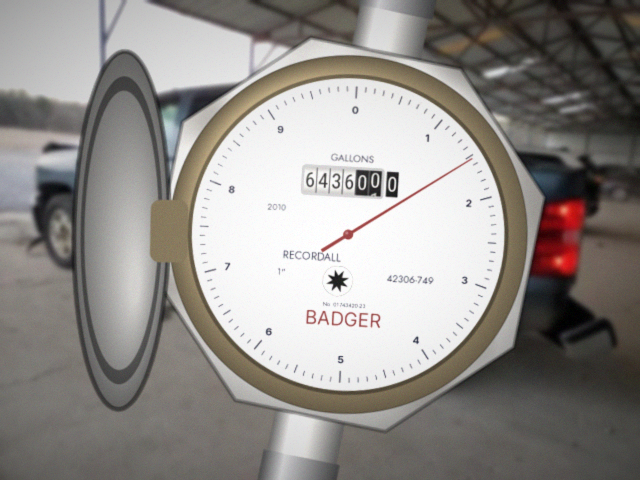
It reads 6436001.5 gal
